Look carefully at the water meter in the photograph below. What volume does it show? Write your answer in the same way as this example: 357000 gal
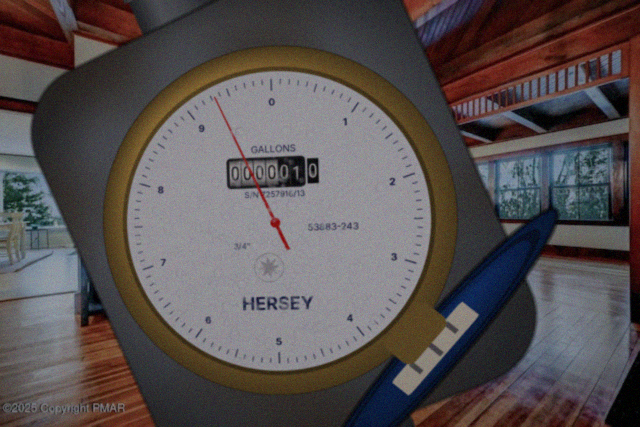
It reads 9.3 gal
